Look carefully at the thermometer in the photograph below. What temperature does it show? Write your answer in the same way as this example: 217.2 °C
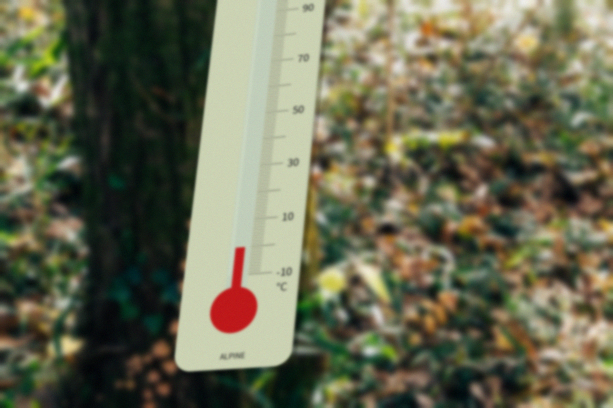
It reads 0 °C
